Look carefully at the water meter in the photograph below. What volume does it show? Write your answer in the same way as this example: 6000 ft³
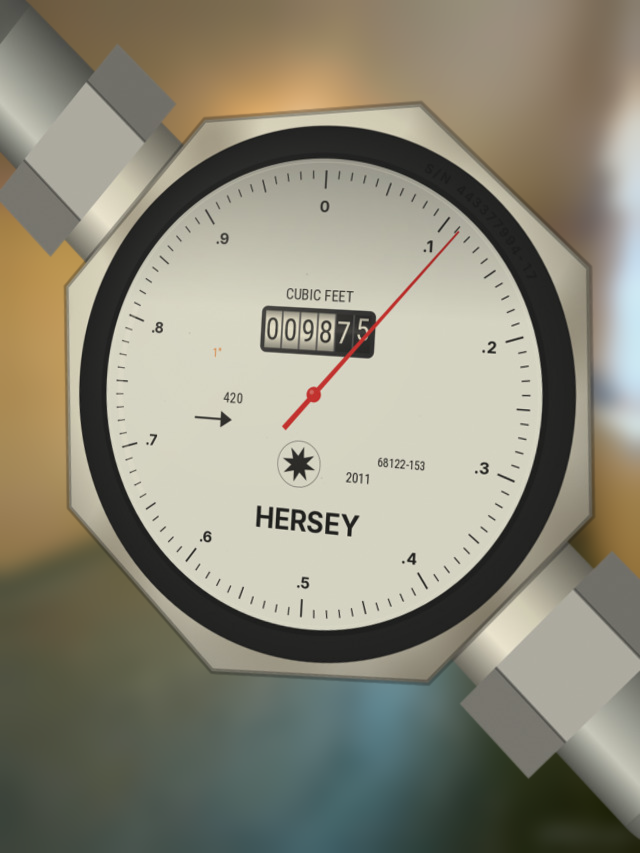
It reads 9875.11 ft³
